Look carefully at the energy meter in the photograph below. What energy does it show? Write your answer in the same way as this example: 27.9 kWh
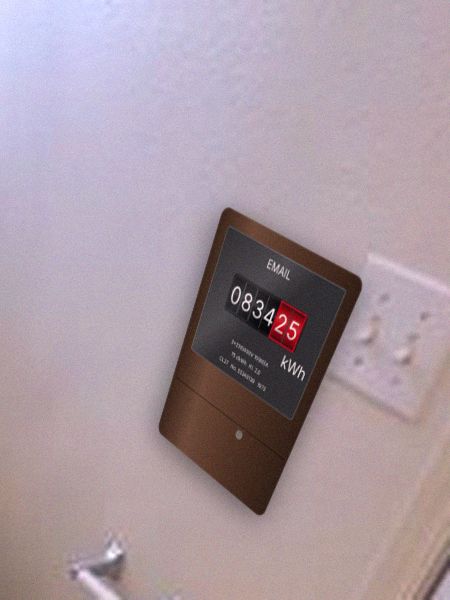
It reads 834.25 kWh
